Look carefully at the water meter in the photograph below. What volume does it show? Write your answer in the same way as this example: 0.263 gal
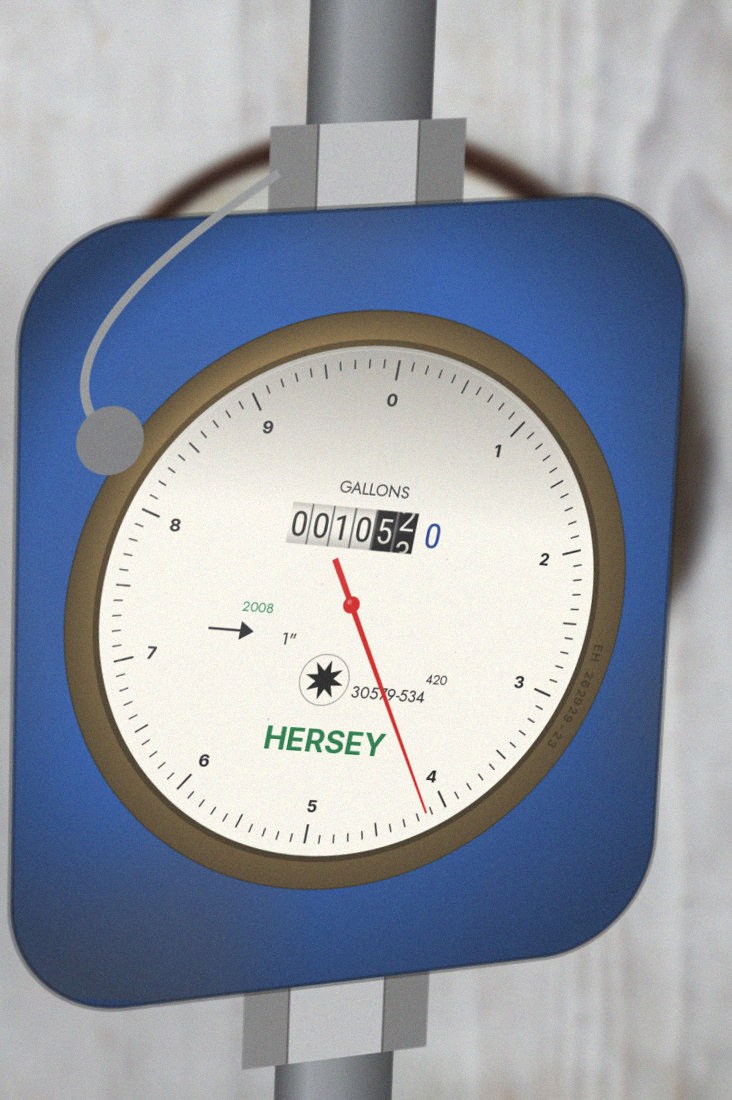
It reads 10524.1 gal
